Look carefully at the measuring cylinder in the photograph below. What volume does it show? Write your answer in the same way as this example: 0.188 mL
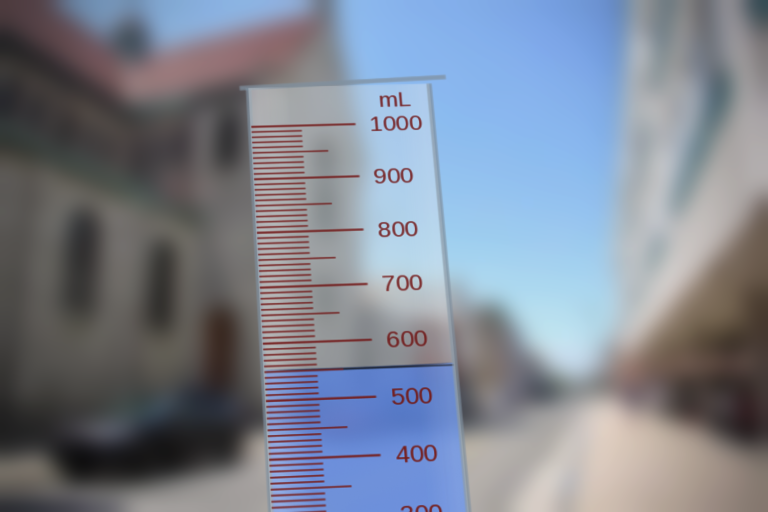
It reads 550 mL
